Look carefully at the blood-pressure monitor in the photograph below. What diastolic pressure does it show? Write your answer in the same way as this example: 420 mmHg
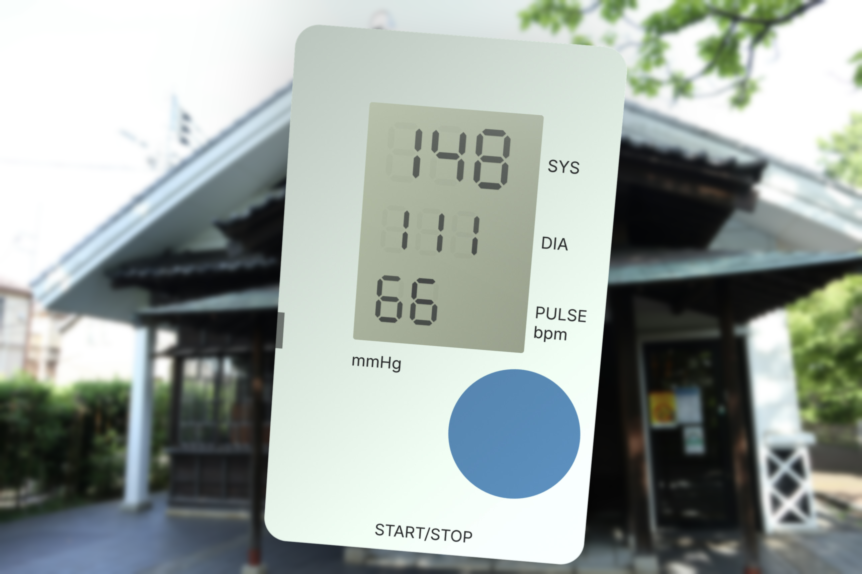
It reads 111 mmHg
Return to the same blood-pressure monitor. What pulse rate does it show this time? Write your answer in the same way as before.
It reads 66 bpm
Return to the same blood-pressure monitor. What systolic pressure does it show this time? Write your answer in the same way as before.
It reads 148 mmHg
